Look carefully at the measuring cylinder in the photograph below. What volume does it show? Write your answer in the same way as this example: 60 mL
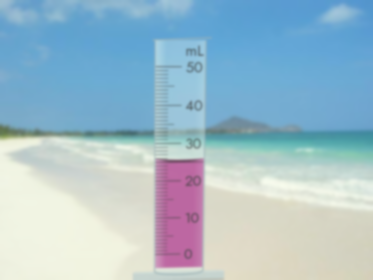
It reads 25 mL
